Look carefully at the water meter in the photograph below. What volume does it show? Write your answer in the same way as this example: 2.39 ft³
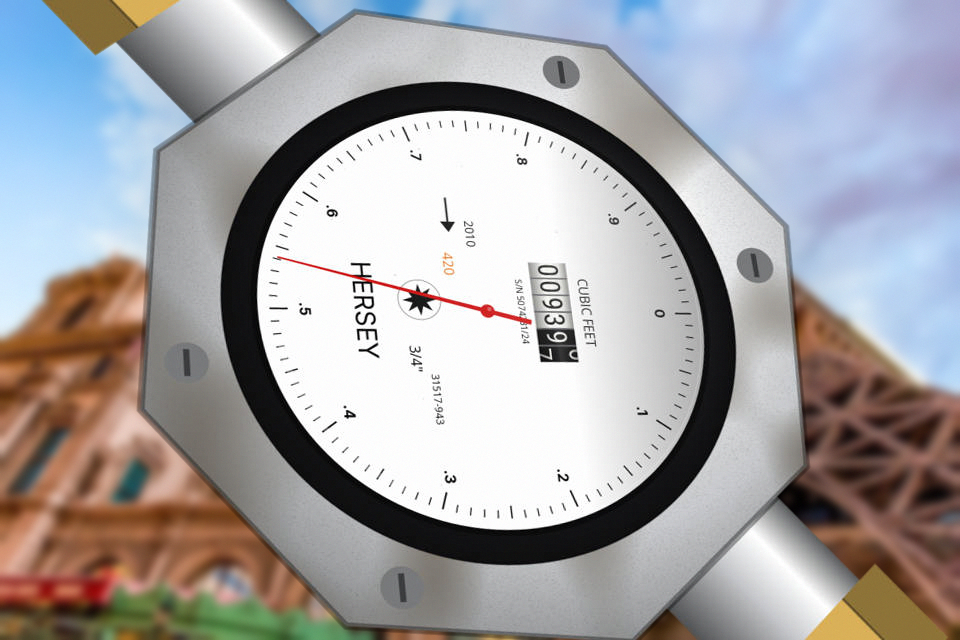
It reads 9396.54 ft³
